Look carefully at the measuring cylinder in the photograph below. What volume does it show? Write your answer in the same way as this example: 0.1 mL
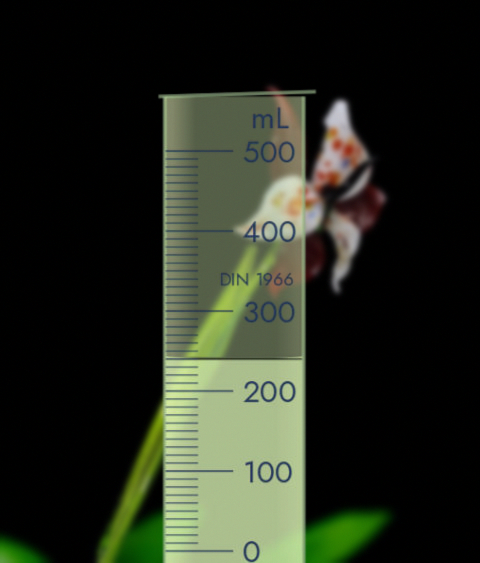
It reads 240 mL
